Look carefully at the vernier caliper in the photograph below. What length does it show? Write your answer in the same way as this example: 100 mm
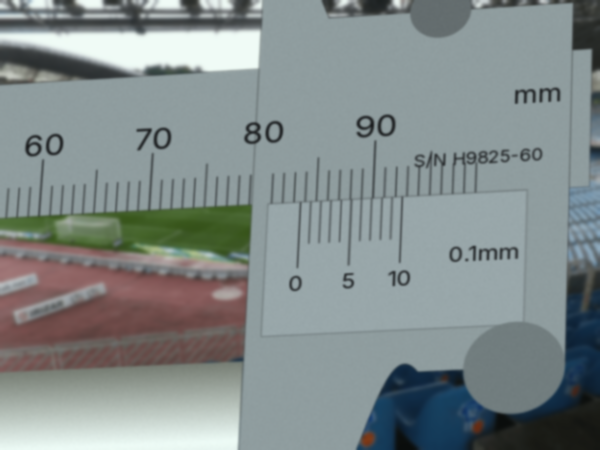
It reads 83.6 mm
